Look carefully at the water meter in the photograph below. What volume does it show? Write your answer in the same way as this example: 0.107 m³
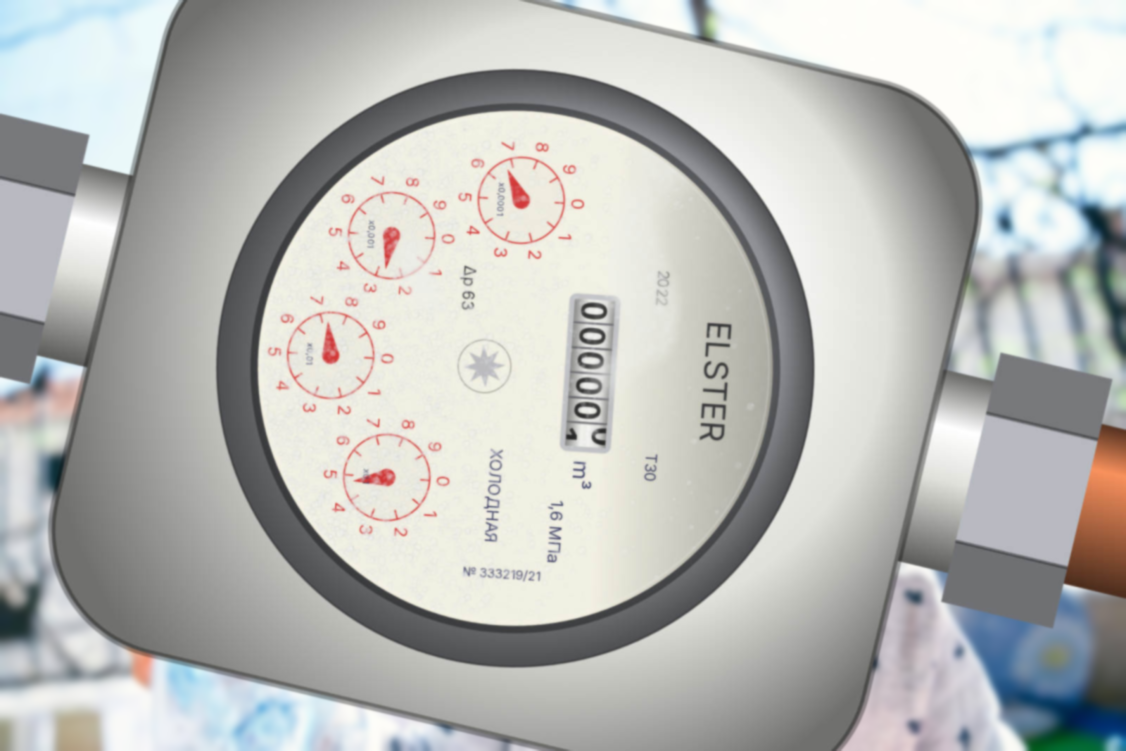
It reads 0.4726 m³
